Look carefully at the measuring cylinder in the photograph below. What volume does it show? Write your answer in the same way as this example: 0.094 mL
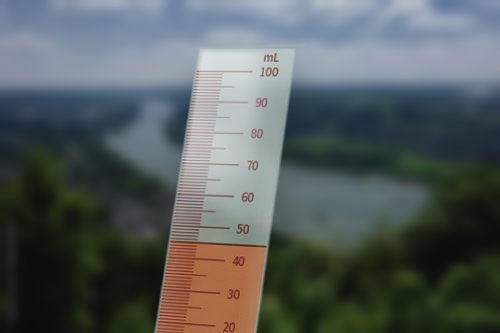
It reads 45 mL
